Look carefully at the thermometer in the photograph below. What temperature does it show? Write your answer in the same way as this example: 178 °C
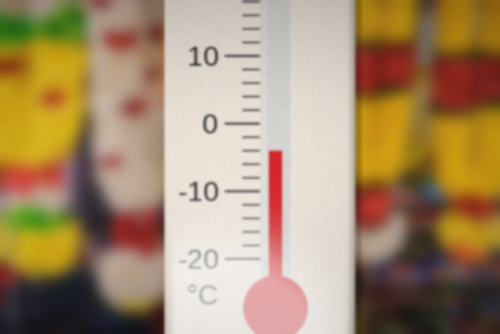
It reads -4 °C
